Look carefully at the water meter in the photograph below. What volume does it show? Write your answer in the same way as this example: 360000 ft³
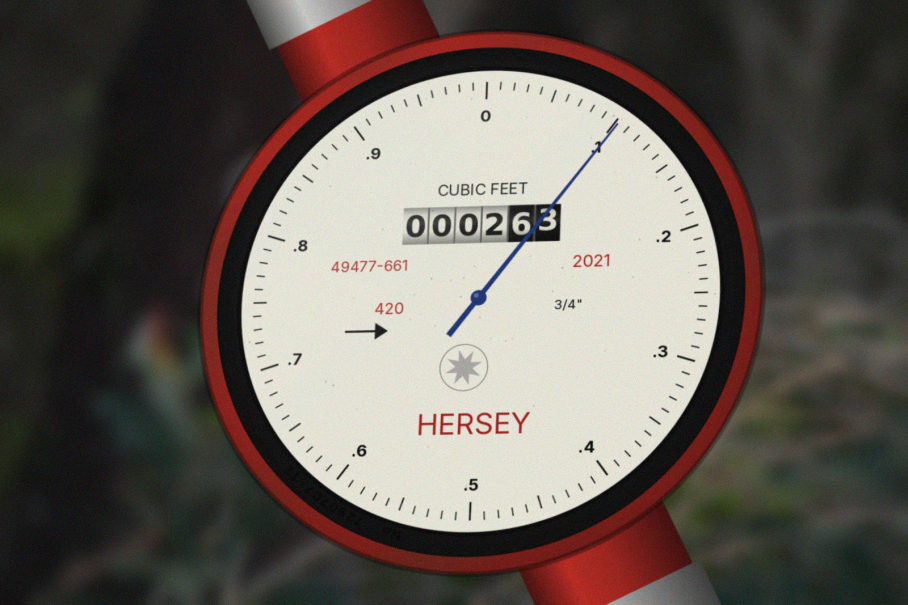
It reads 263.10 ft³
